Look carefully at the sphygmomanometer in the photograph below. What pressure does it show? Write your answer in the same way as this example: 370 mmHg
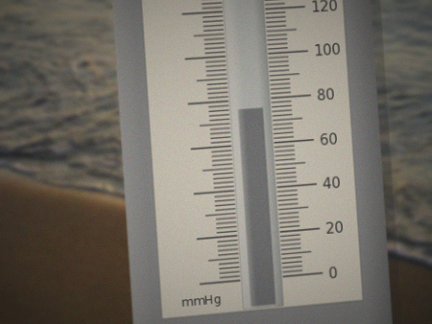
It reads 76 mmHg
